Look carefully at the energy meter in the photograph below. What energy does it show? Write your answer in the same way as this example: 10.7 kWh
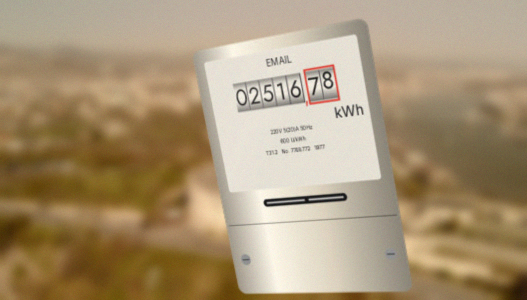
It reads 2516.78 kWh
